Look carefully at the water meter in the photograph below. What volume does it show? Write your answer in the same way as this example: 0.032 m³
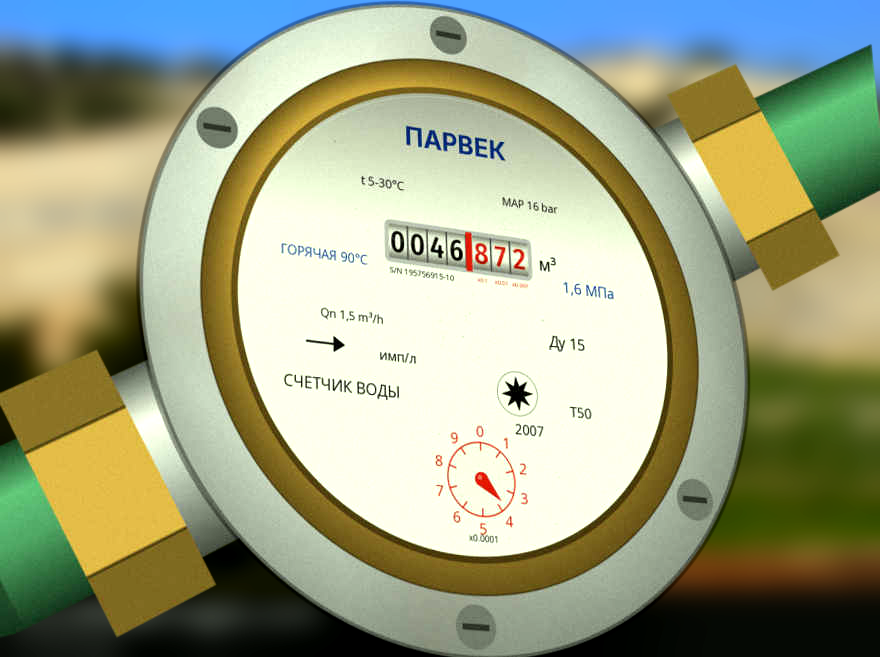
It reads 46.8723 m³
